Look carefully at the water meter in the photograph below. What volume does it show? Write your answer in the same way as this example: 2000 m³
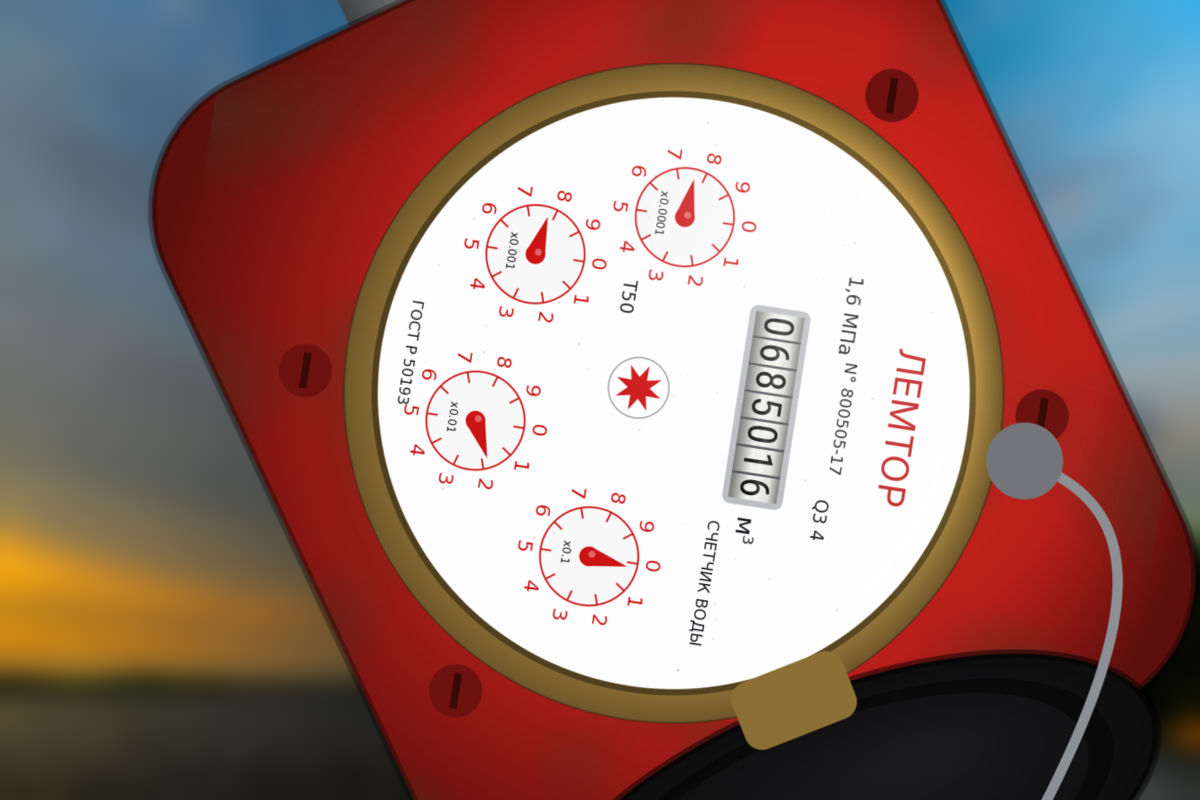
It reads 685016.0177 m³
